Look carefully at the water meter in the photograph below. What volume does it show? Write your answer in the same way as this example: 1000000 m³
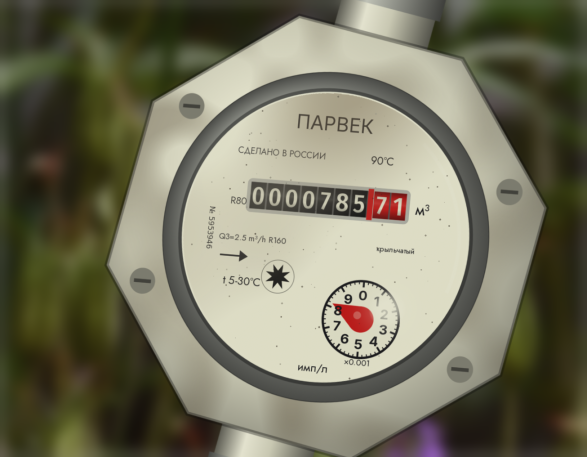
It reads 785.718 m³
